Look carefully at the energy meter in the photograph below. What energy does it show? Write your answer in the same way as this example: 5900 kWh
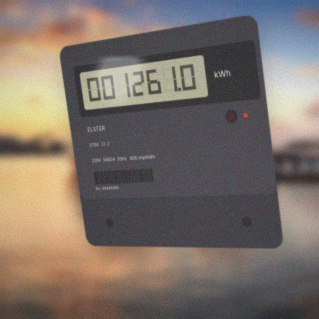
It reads 1261.0 kWh
